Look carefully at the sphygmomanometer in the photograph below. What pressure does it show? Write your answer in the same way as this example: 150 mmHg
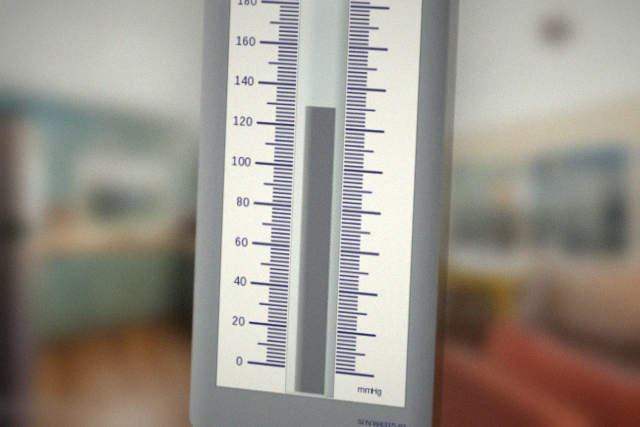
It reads 130 mmHg
